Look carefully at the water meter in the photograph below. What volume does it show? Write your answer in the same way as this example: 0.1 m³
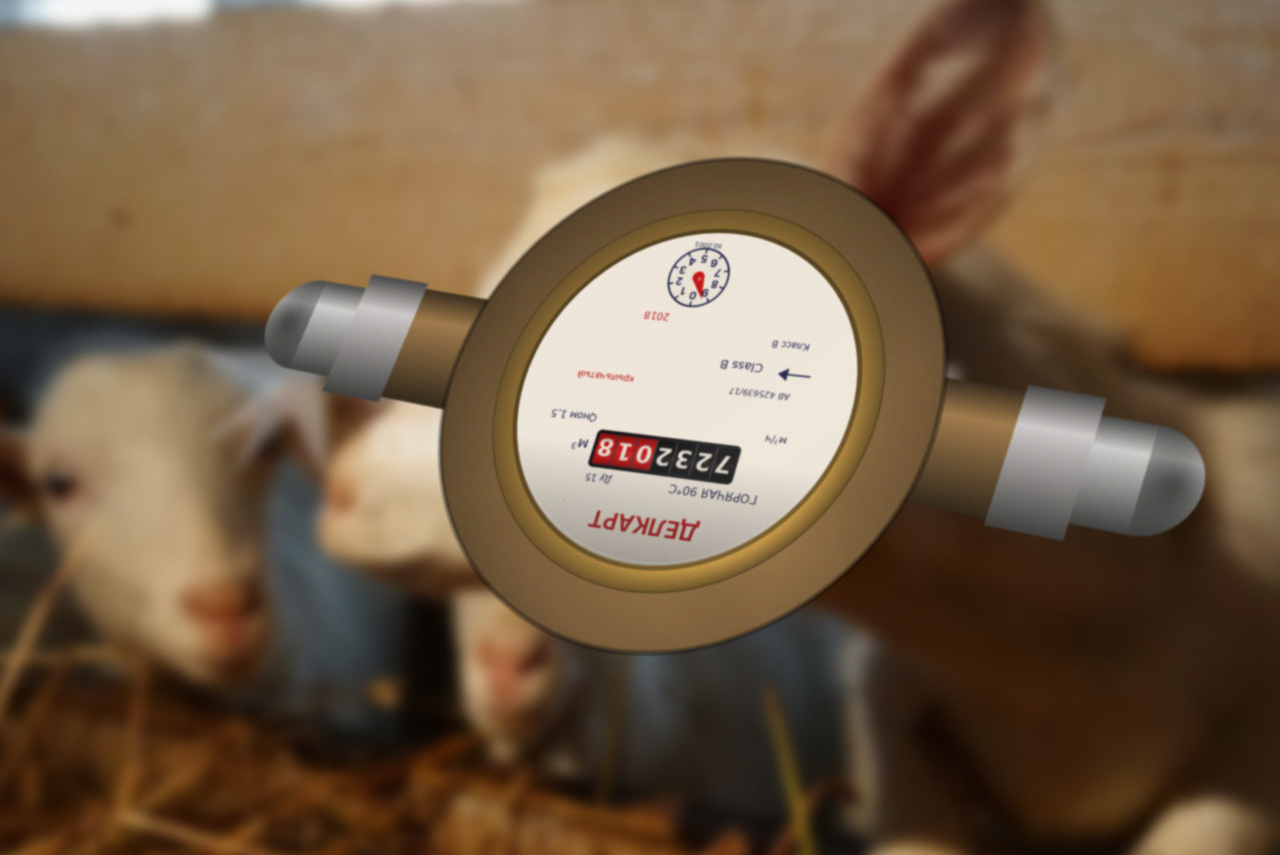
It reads 7232.0179 m³
